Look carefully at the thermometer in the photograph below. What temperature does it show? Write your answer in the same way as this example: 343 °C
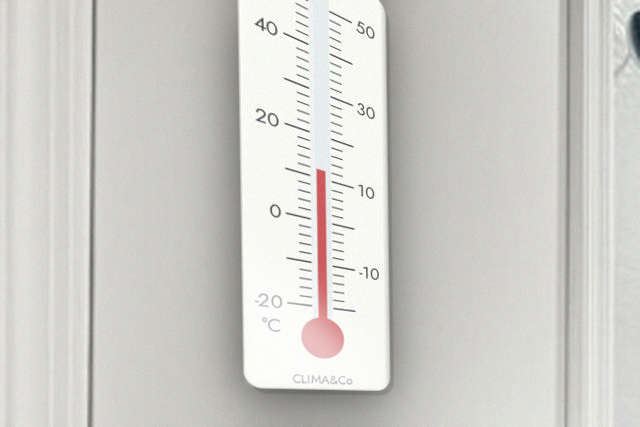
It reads 12 °C
